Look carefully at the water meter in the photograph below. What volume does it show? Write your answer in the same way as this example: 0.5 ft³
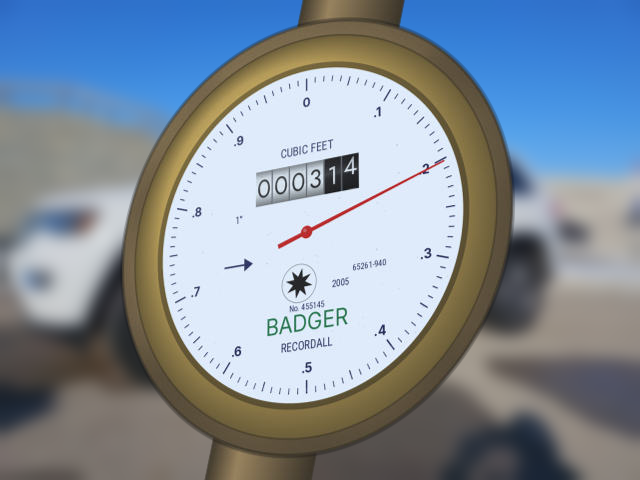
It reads 314.20 ft³
